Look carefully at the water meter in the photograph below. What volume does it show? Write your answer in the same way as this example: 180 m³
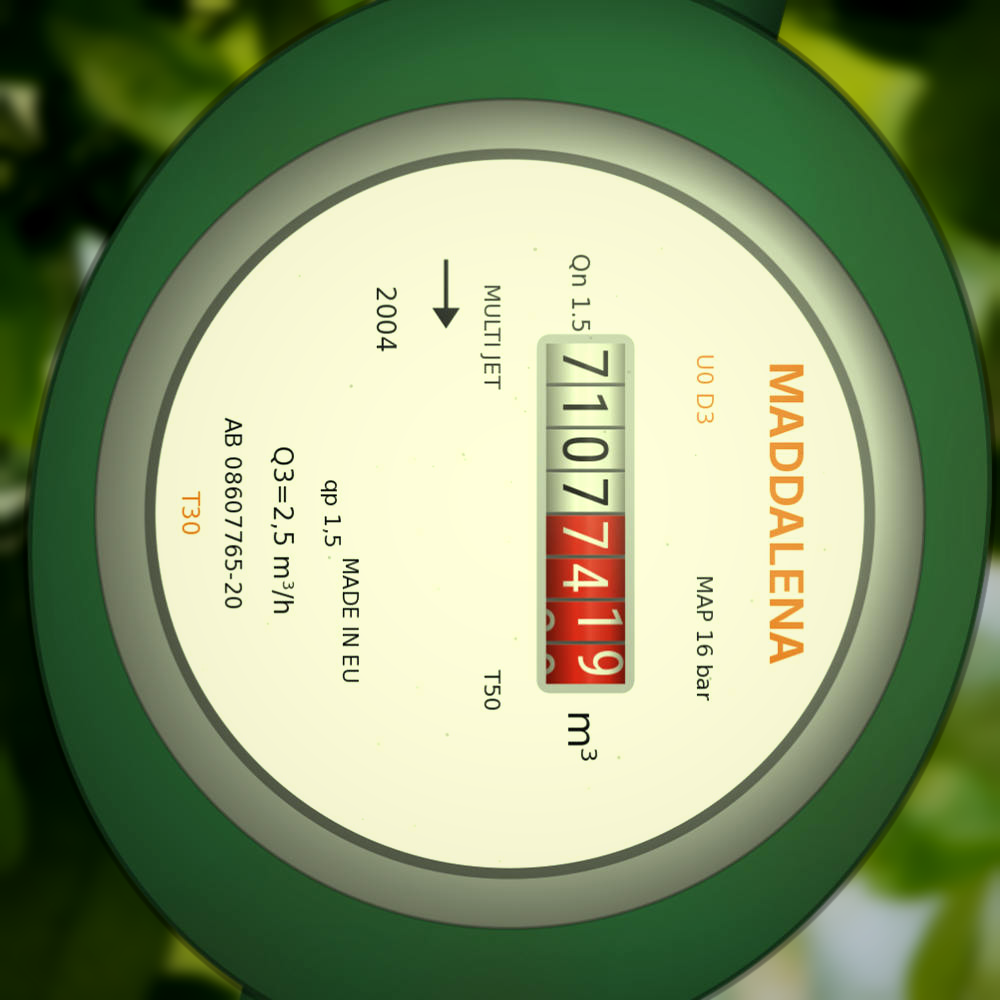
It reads 7107.7419 m³
